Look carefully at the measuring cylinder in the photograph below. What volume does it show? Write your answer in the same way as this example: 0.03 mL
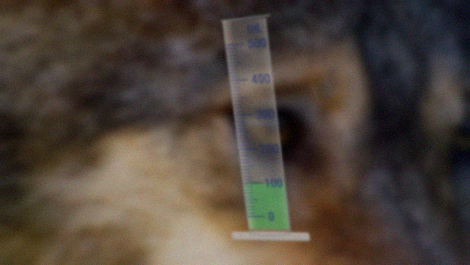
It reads 100 mL
